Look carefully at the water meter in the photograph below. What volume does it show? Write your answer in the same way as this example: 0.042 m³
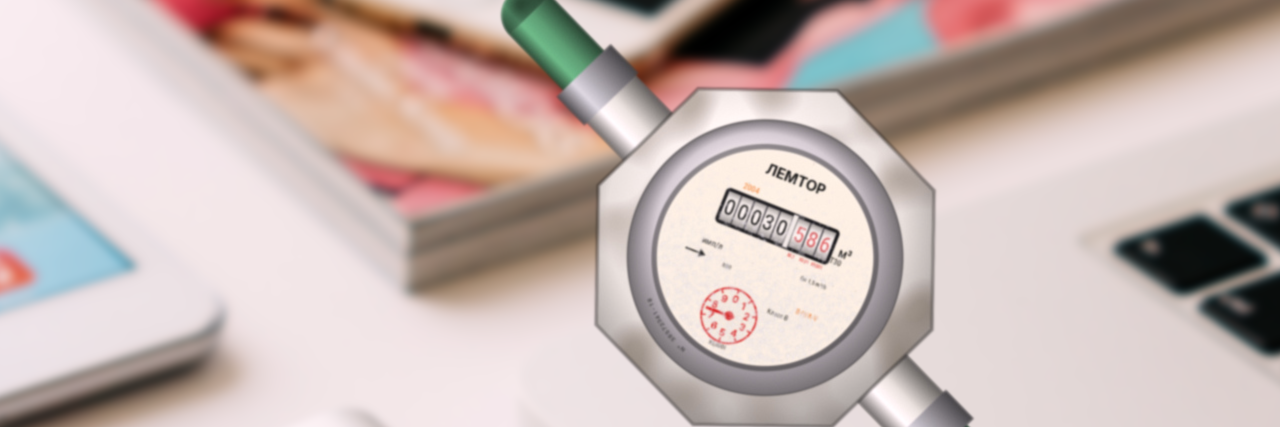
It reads 30.5867 m³
